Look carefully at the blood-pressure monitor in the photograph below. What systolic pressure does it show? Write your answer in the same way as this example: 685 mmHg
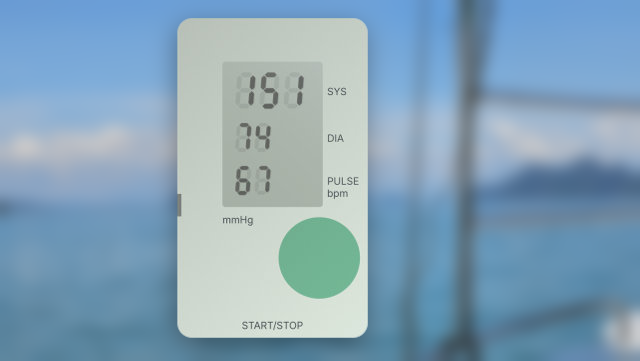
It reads 151 mmHg
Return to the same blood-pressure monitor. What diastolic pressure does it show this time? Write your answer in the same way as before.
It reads 74 mmHg
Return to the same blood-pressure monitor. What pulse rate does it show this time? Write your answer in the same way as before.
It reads 67 bpm
